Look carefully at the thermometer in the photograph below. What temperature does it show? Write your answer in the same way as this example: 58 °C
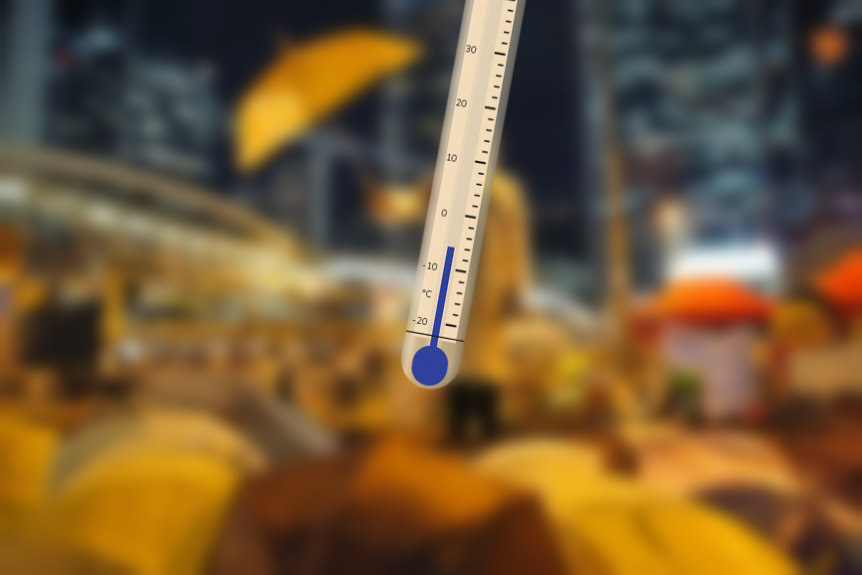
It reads -6 °C
